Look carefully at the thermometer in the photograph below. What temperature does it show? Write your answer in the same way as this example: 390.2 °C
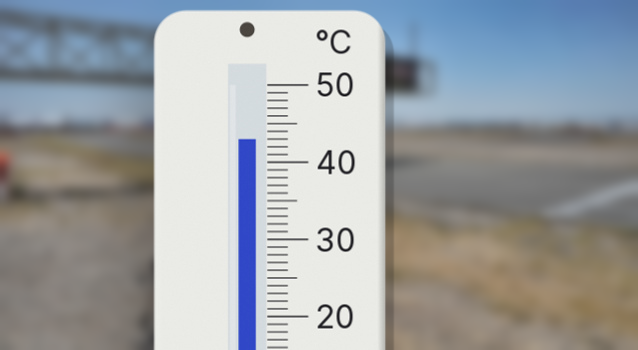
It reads 43 °C
